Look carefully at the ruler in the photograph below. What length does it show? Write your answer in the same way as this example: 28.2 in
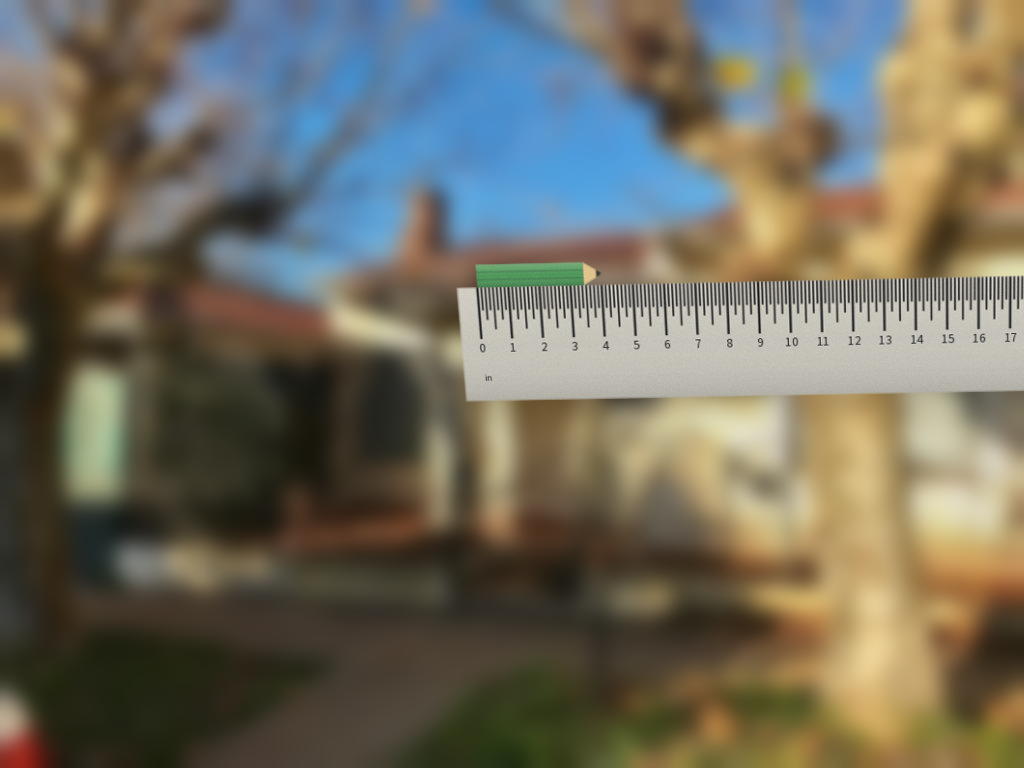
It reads 4 in
